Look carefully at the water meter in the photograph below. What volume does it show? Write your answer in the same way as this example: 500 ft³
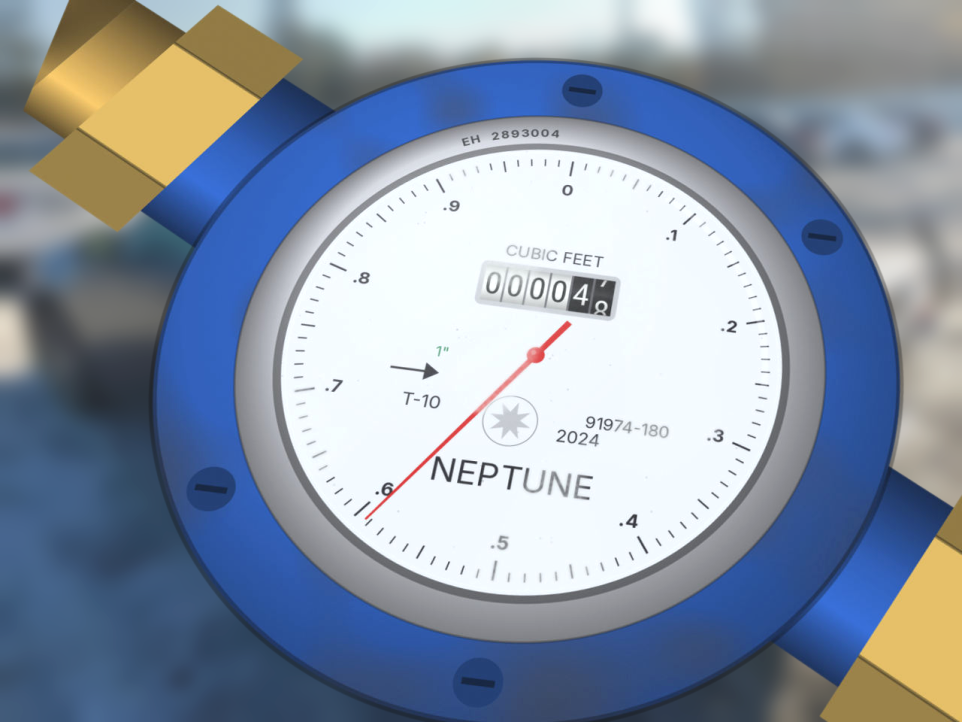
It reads 47.59 ft³
